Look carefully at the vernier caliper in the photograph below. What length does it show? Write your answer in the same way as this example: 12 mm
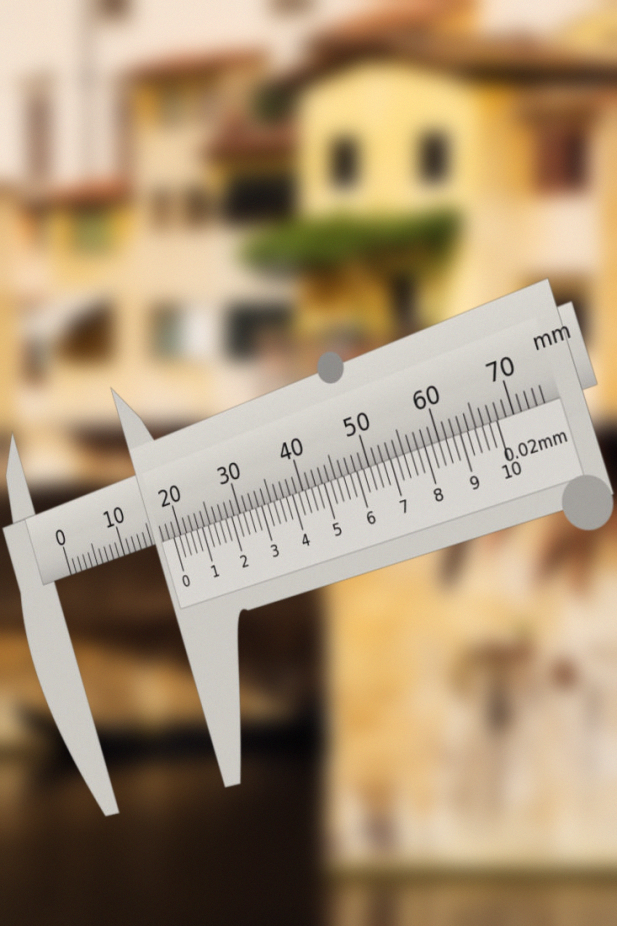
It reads 18.8 mm
